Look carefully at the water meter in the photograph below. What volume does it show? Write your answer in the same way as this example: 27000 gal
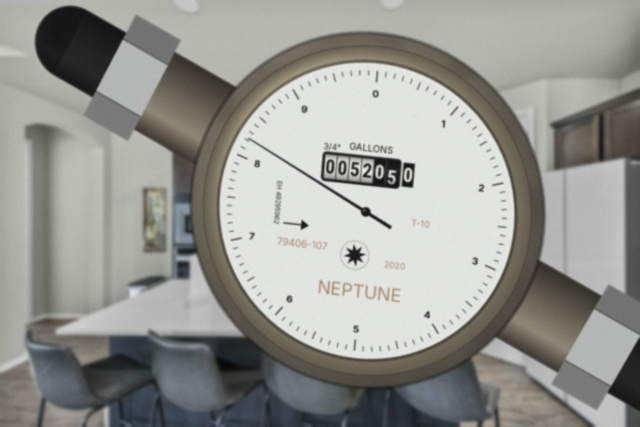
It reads 52048.2 gal
